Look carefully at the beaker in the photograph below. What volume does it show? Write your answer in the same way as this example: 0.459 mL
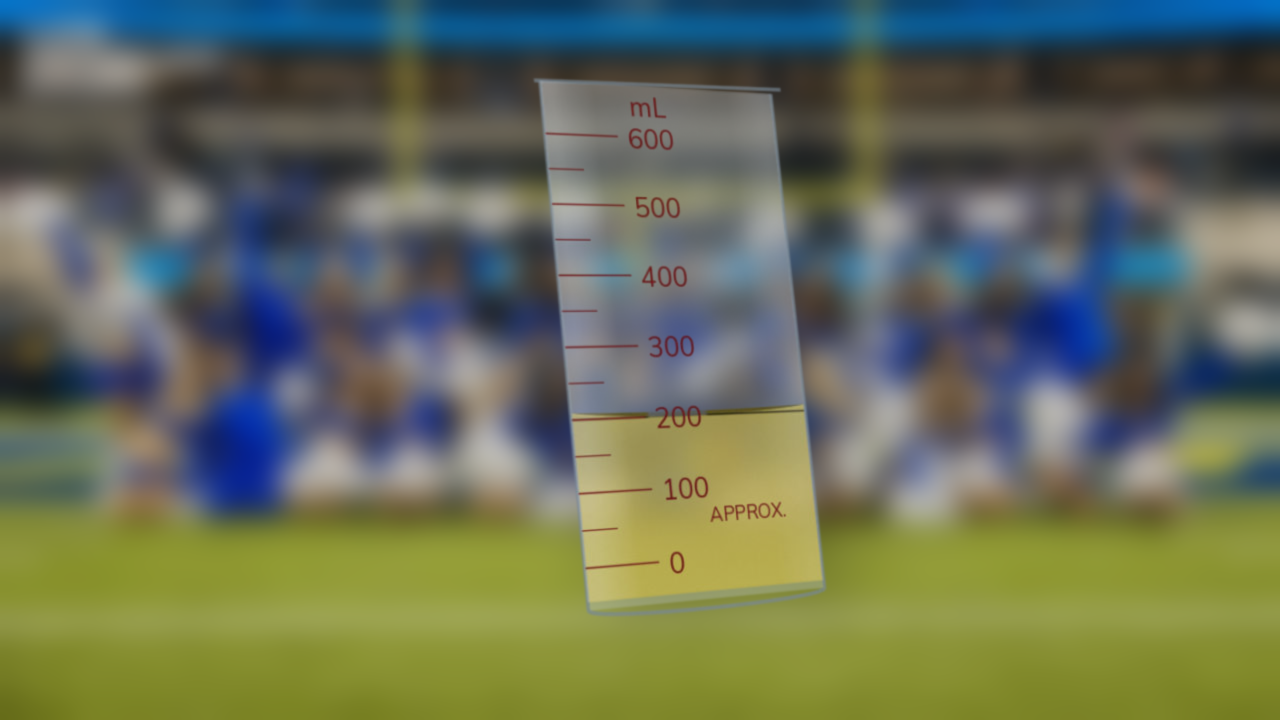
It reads 200 mL
